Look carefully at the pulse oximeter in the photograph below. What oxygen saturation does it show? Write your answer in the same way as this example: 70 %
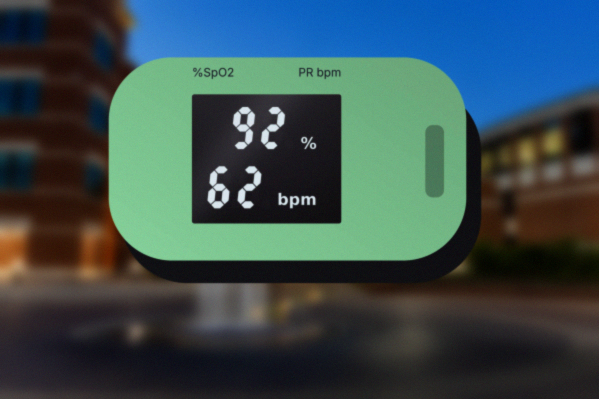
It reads 92 %
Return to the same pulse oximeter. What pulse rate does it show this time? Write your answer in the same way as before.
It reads 62 bpm
